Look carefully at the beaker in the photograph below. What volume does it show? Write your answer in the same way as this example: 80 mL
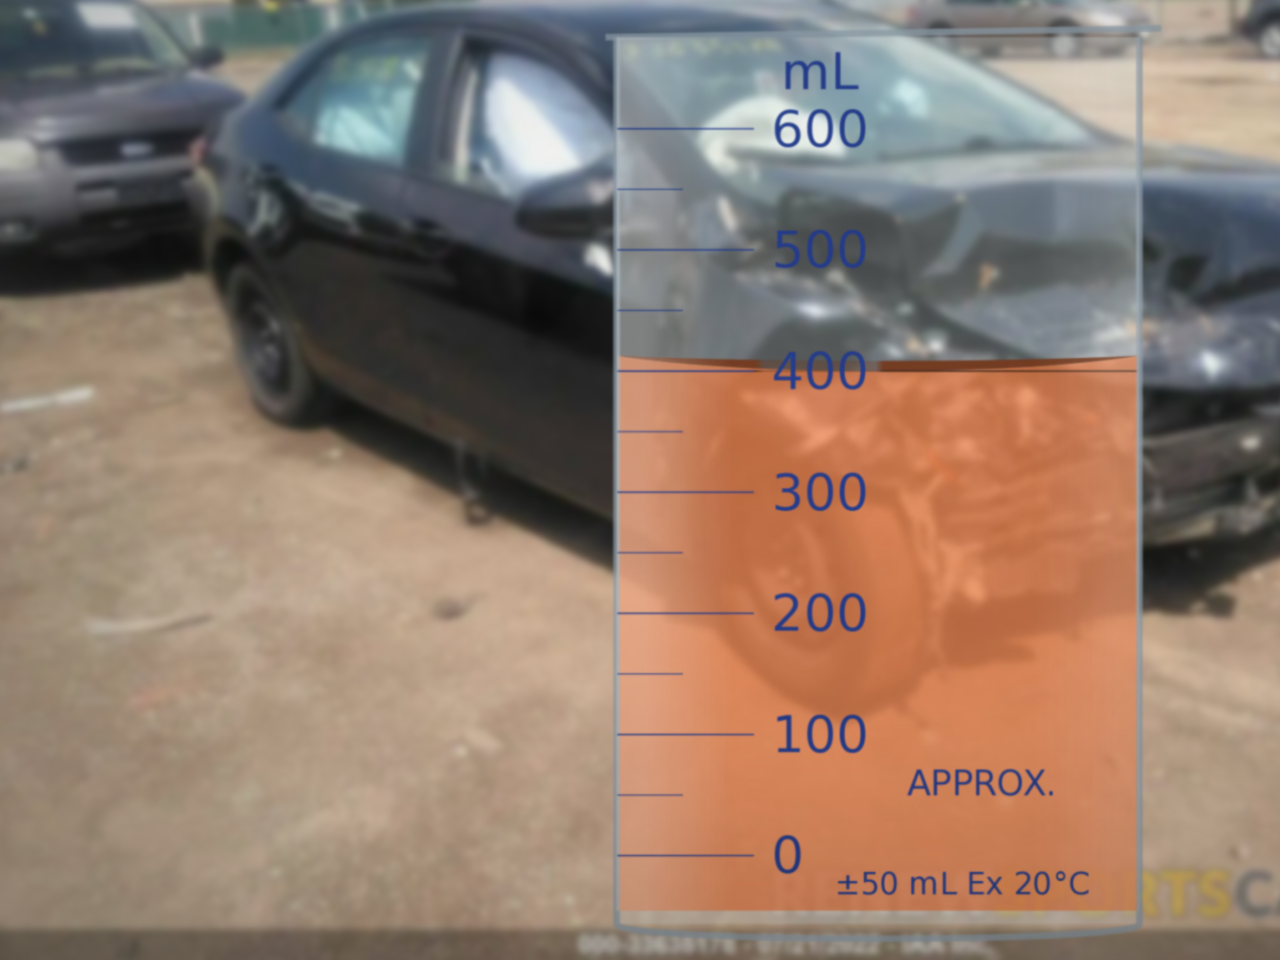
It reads 400 mL
